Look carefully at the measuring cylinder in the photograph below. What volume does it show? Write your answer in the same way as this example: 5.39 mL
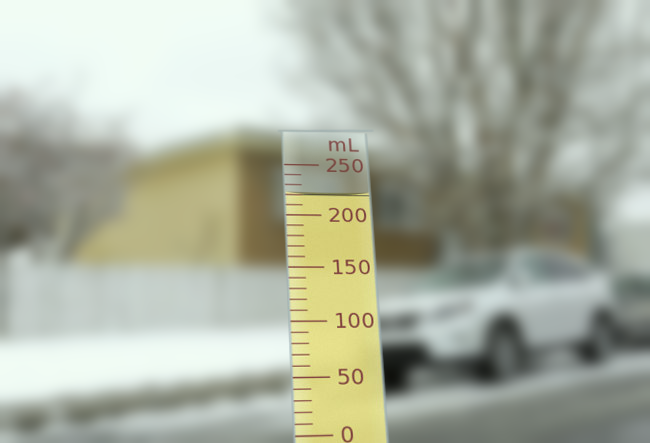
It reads 220 mL
